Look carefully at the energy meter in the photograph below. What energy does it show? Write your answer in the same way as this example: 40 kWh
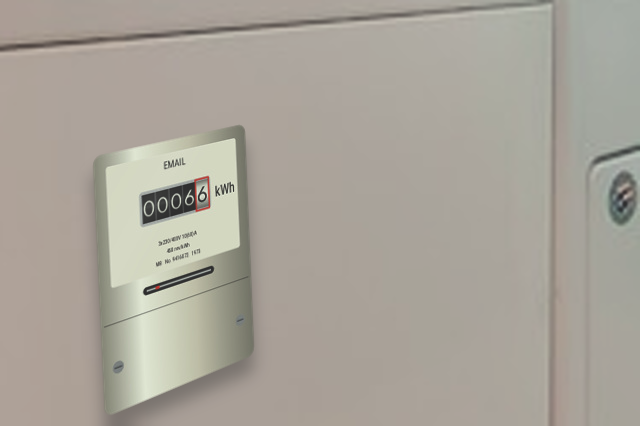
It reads 6.6 kWh
